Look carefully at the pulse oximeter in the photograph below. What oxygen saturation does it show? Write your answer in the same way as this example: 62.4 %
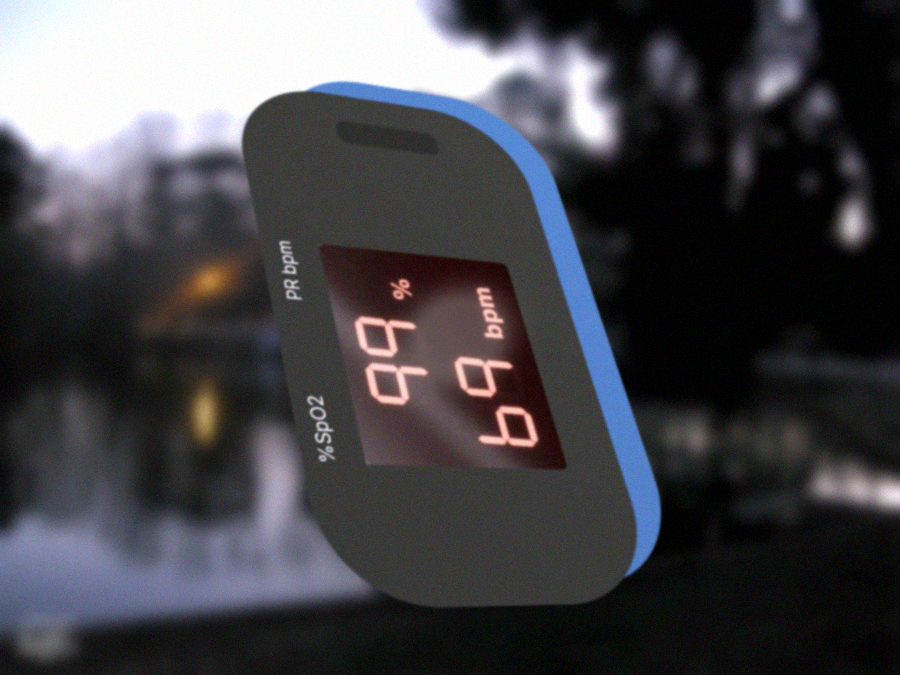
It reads 99 %
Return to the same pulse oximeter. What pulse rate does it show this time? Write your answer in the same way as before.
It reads 69 bpm
